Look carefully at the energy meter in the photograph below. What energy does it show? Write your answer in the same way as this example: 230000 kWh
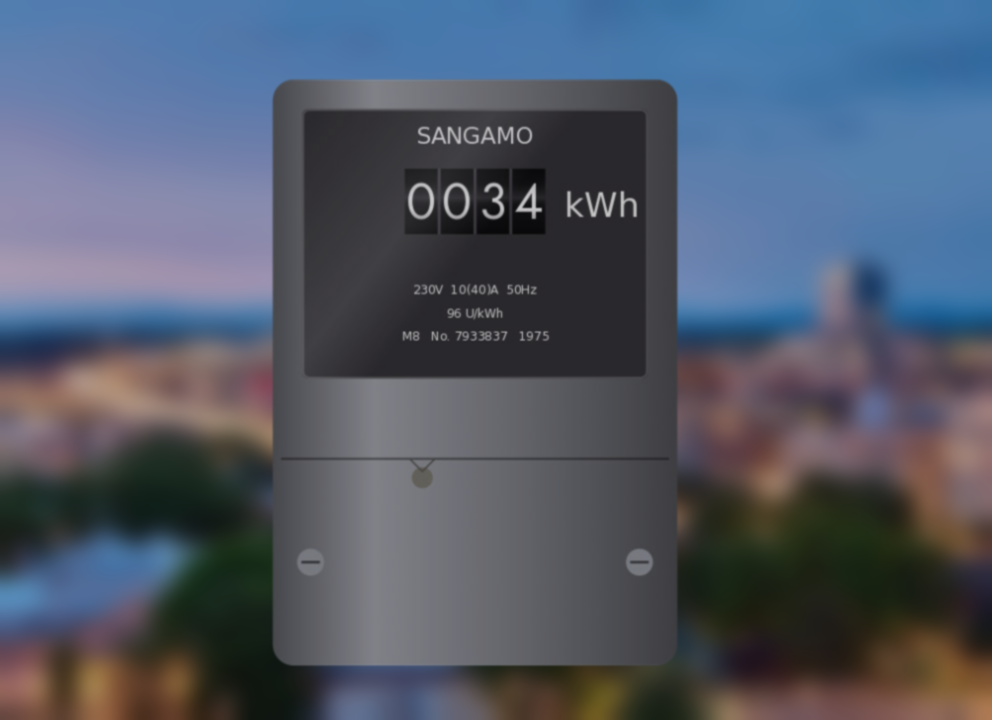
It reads 34 kWh
